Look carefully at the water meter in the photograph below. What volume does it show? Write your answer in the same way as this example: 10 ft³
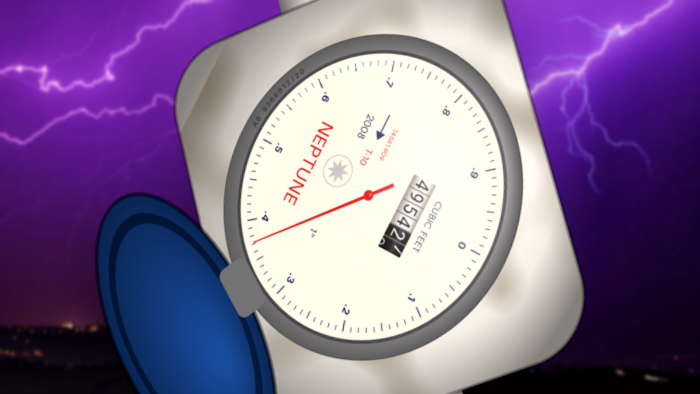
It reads 495427.37 ft³
